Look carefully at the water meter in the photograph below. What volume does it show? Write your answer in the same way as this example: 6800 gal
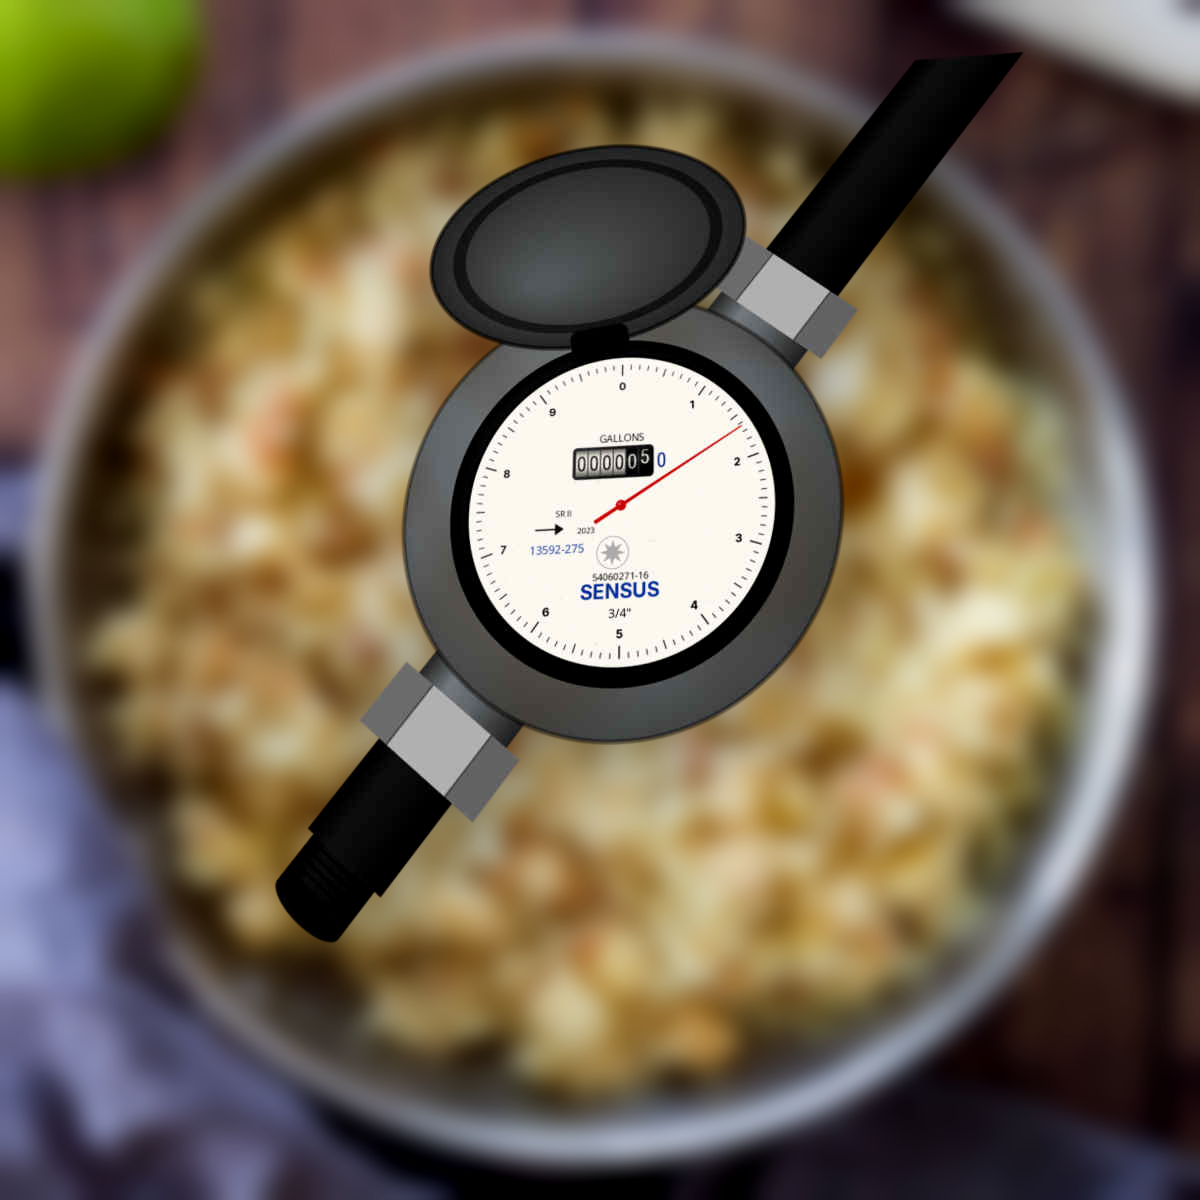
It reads 51.6 gal
